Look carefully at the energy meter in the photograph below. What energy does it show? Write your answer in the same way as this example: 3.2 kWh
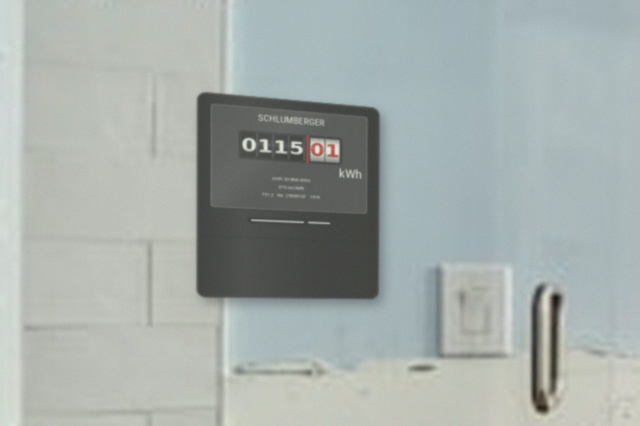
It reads 115.01 kWh
